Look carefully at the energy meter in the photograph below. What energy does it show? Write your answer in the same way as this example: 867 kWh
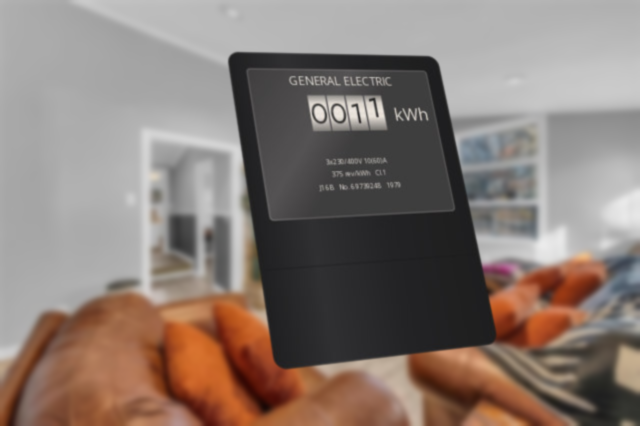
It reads 11 kWh
